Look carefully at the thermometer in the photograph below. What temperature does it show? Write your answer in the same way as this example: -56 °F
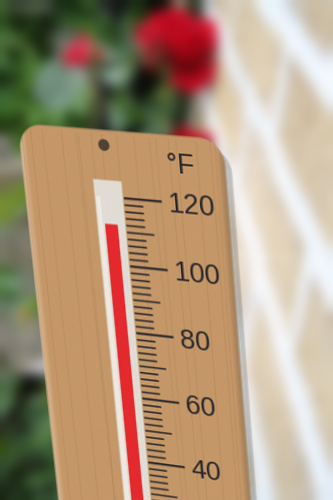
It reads 112 °F
